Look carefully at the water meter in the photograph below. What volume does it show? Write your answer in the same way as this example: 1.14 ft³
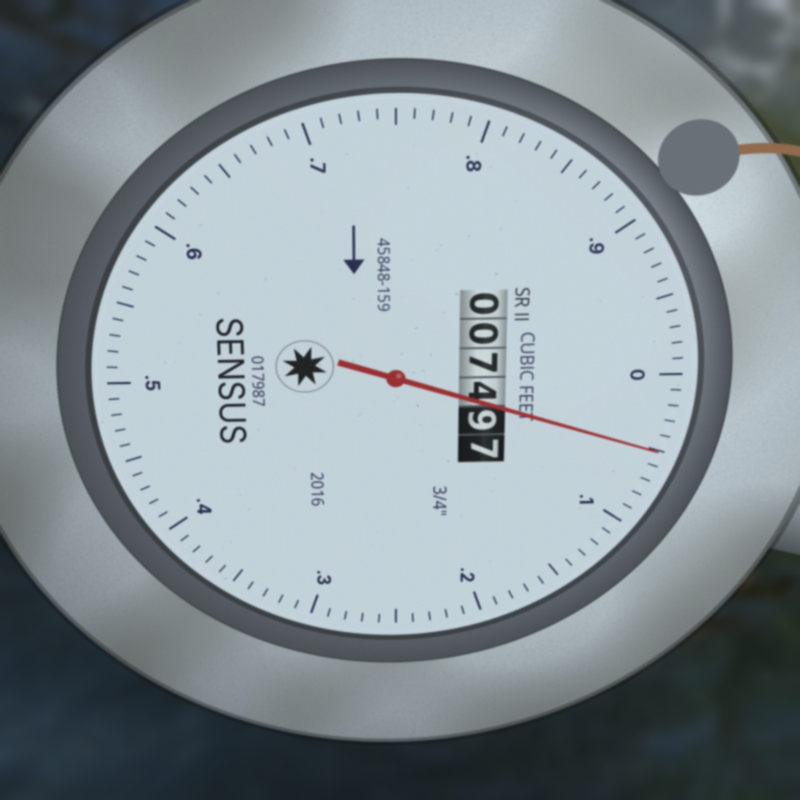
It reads 7497.05 ft³
